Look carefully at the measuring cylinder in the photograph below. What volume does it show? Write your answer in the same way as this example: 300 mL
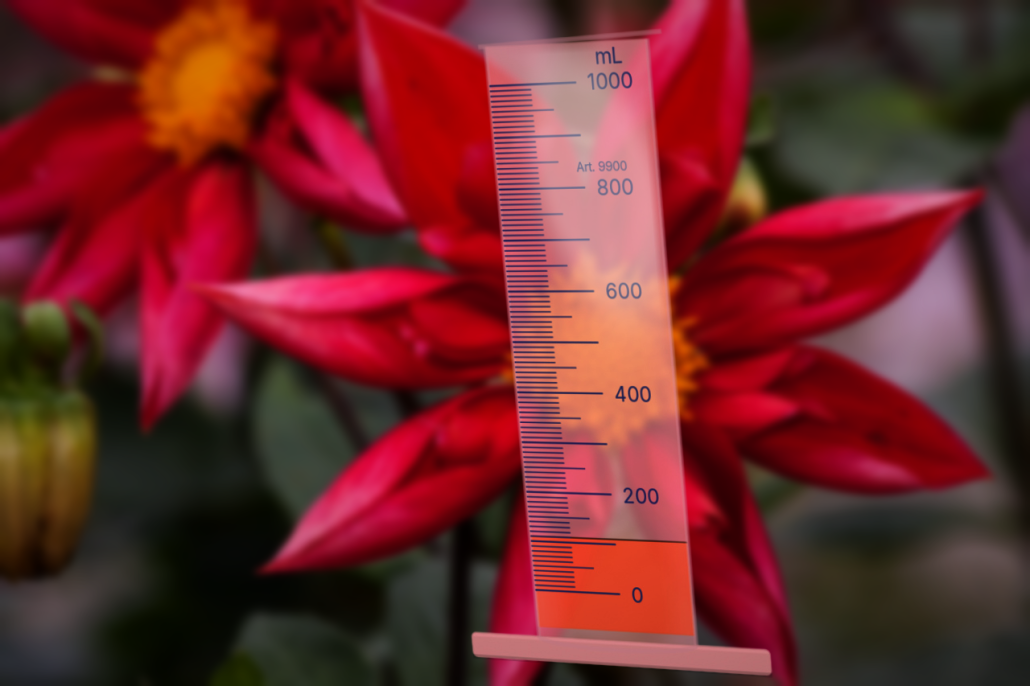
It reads 110 mL
